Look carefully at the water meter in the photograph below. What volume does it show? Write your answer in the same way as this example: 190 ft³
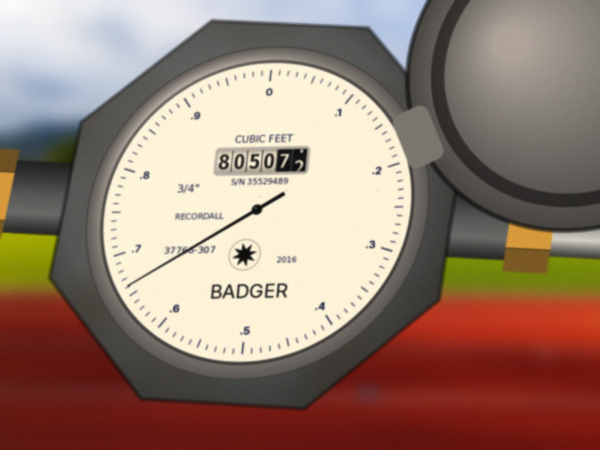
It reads 805071.66 ft³
